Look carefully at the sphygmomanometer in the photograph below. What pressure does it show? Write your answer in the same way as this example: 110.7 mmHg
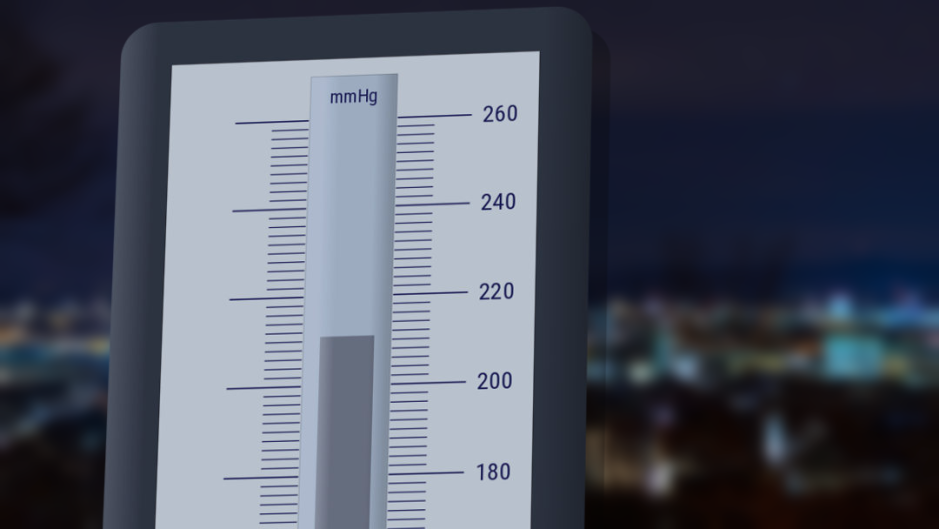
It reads 211 mmHg
